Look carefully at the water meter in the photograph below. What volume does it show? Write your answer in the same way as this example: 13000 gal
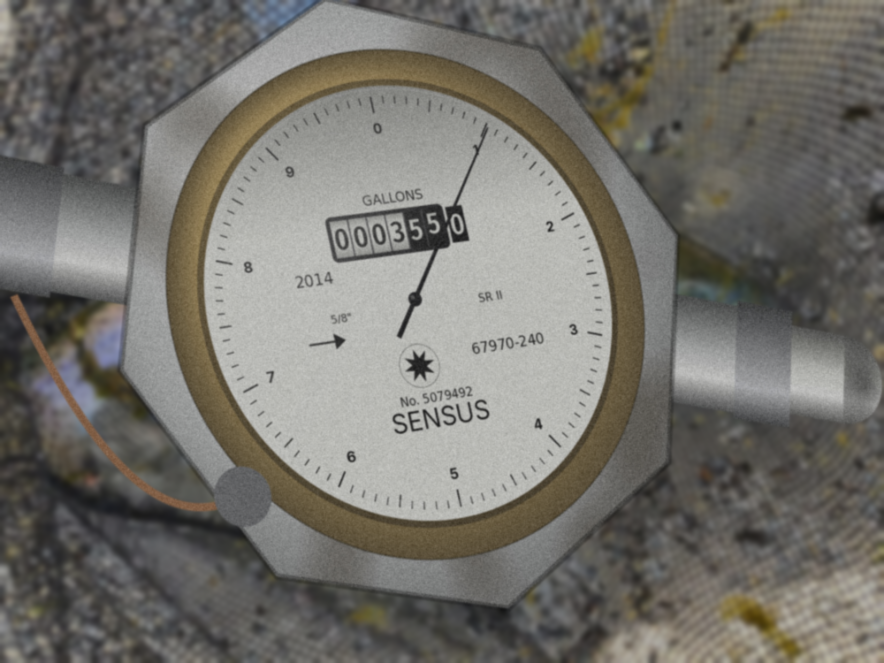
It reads 3551.0 gal
